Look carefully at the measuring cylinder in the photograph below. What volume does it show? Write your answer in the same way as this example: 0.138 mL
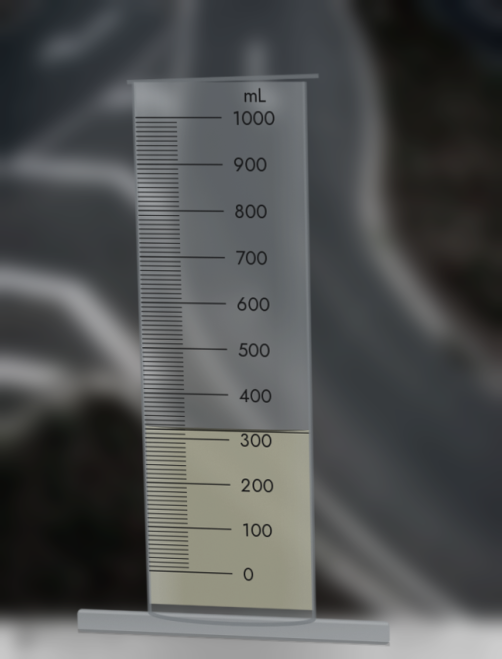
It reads 320 mL
